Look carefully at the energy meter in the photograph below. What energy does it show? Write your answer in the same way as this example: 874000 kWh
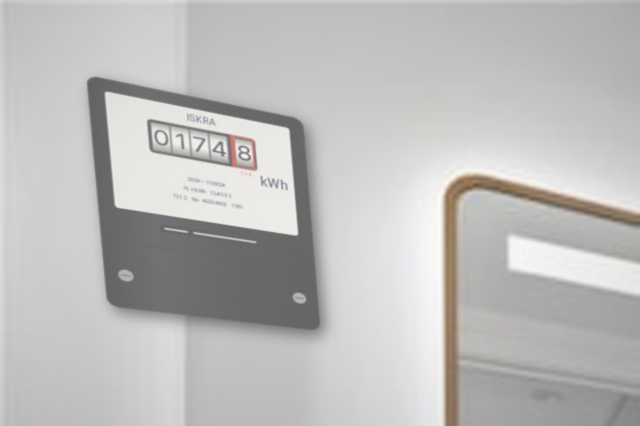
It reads 174.8 kWh
